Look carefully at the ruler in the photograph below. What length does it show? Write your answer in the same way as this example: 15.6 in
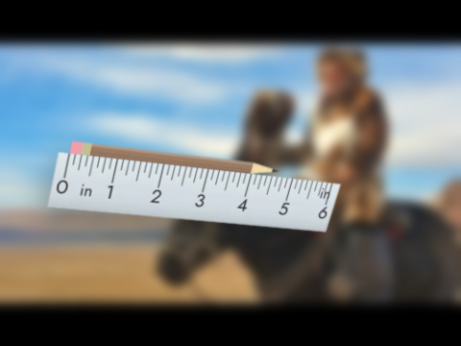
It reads 4.625 in
